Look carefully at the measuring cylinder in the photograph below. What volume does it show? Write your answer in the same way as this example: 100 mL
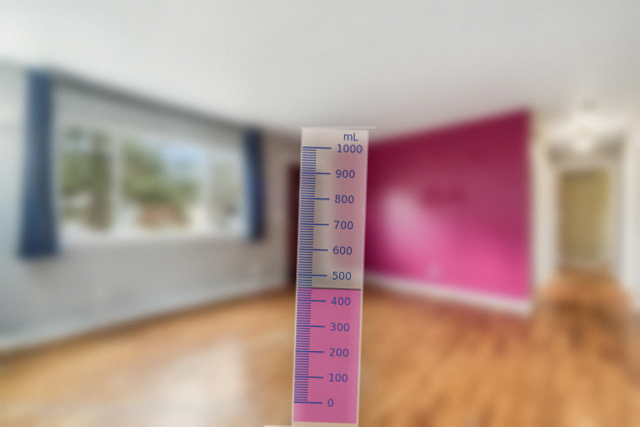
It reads 450 mL
